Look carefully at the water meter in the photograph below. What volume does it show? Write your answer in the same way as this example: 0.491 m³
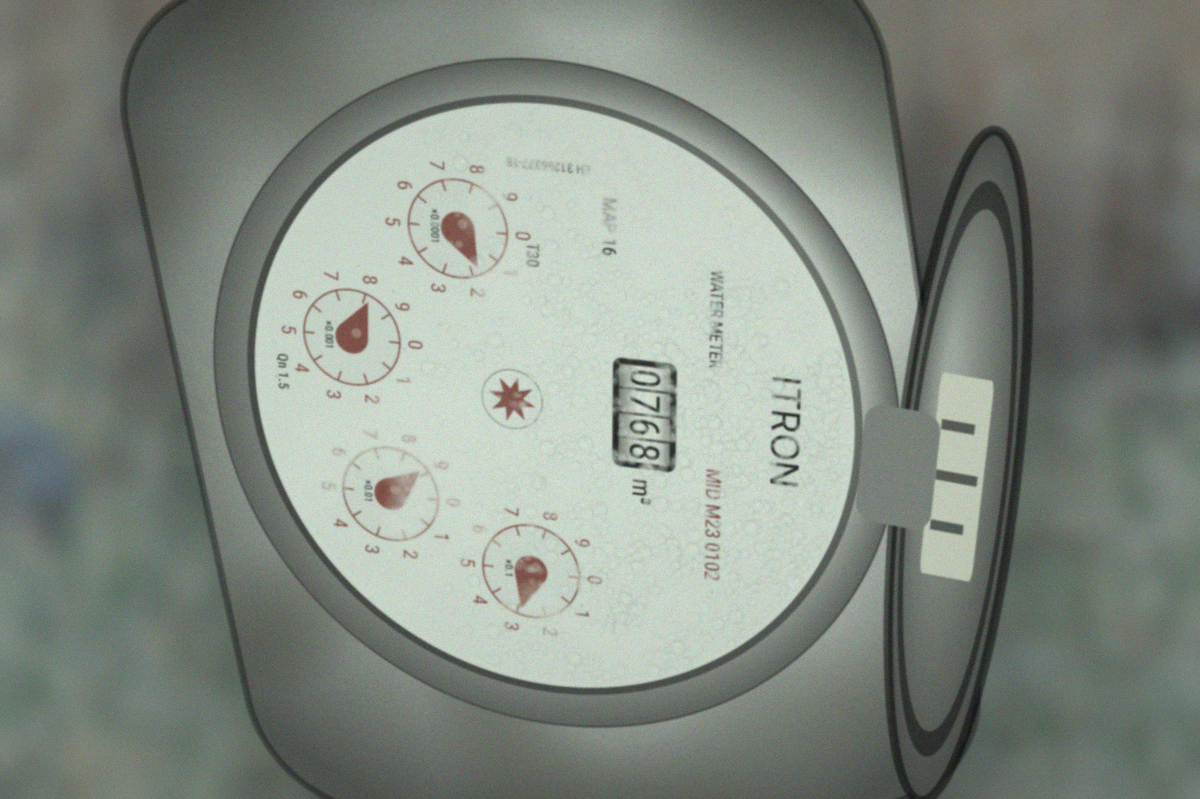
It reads 768.2881 m³
